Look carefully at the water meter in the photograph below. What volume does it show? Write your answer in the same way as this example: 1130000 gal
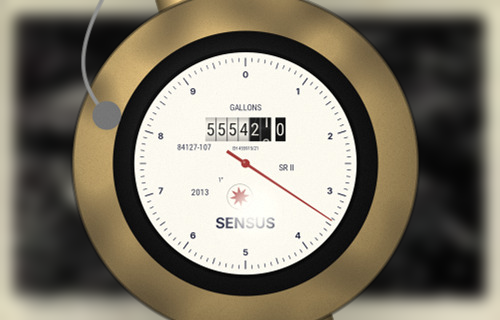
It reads 5554213.4 gal
